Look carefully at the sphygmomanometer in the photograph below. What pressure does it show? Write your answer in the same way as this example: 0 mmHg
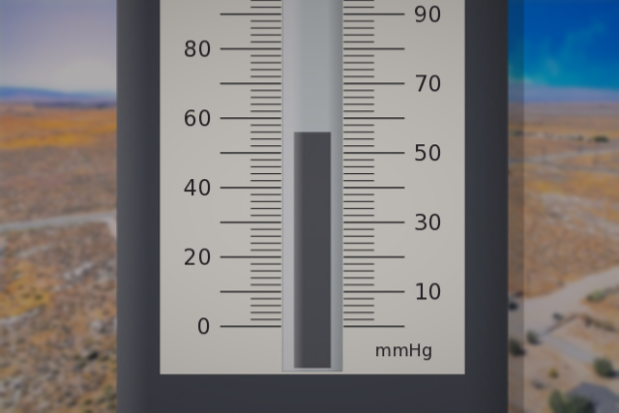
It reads 56 mmHg
